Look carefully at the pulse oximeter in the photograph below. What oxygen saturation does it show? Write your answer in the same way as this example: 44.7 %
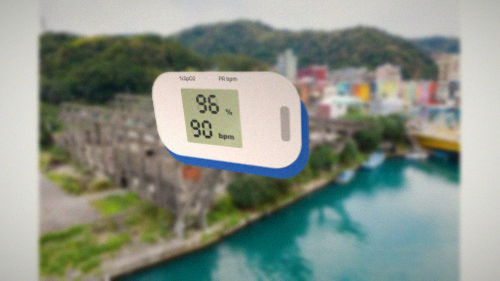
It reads 96 %
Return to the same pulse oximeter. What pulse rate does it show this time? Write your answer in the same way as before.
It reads 90 bpm
